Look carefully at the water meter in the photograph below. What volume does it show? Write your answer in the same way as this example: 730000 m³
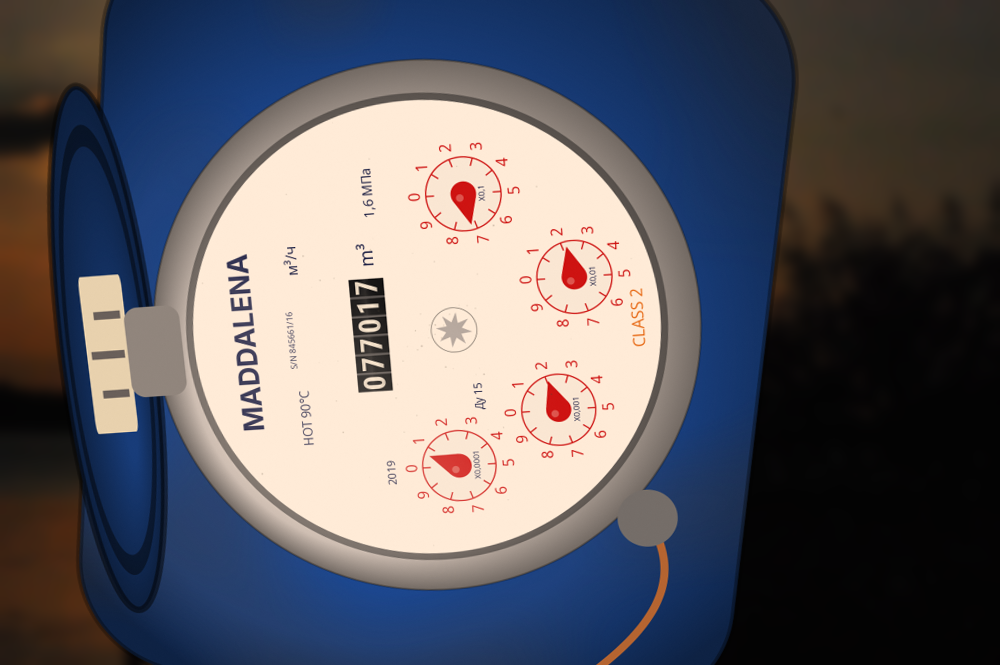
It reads 77017.7220 m³
